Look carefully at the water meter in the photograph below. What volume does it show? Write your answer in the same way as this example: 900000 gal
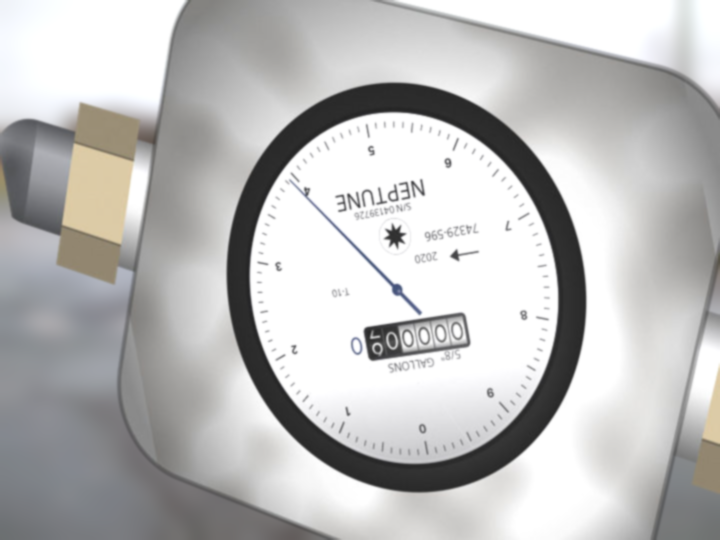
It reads 63.9 gal
